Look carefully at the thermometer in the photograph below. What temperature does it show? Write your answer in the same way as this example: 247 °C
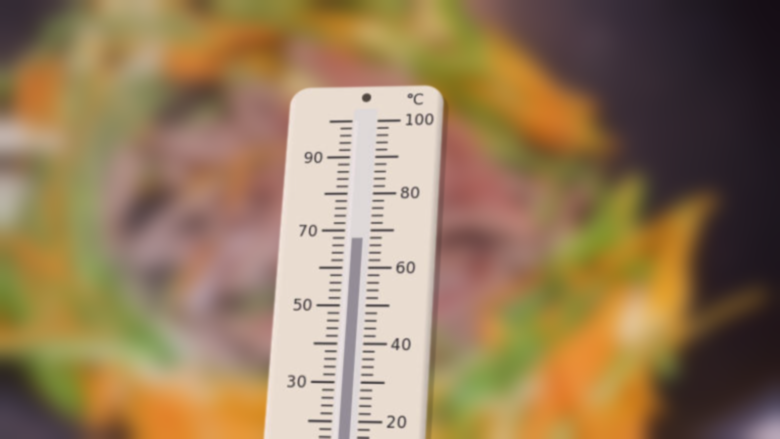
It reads 68 °C
